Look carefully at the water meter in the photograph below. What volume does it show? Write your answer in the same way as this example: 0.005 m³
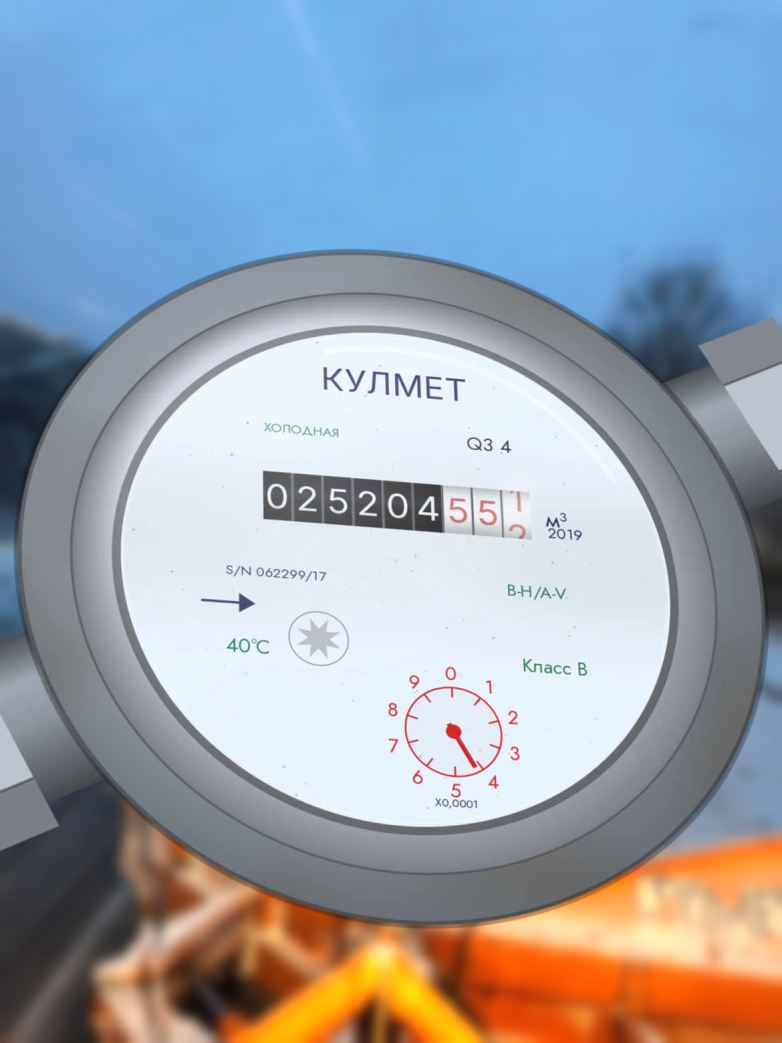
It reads 25204.5514 m³
